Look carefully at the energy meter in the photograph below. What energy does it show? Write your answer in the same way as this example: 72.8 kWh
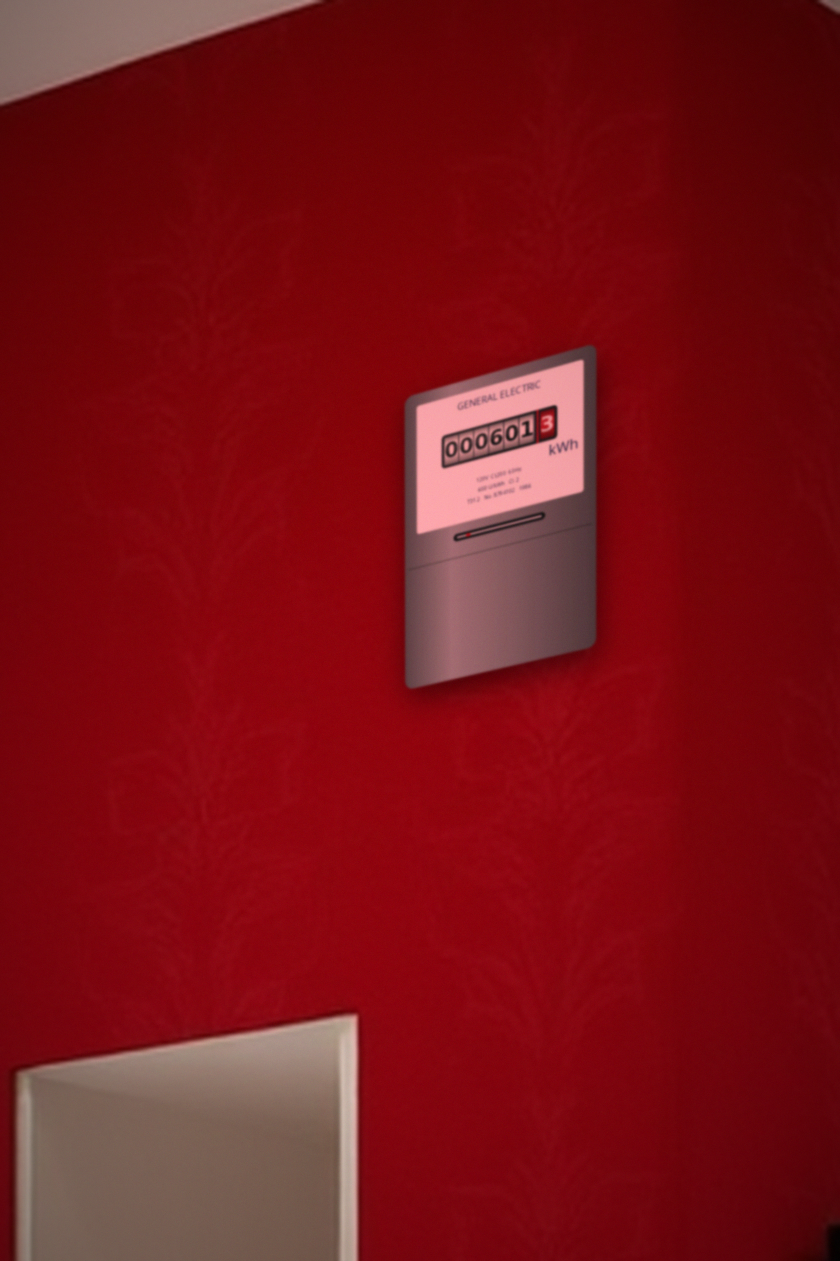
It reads 601.3 kWh
